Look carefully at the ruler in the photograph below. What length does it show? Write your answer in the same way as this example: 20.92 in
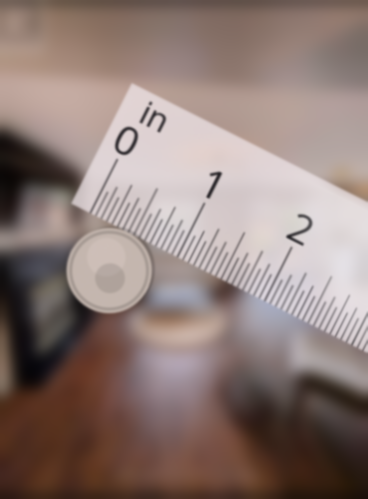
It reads 0.875 in
